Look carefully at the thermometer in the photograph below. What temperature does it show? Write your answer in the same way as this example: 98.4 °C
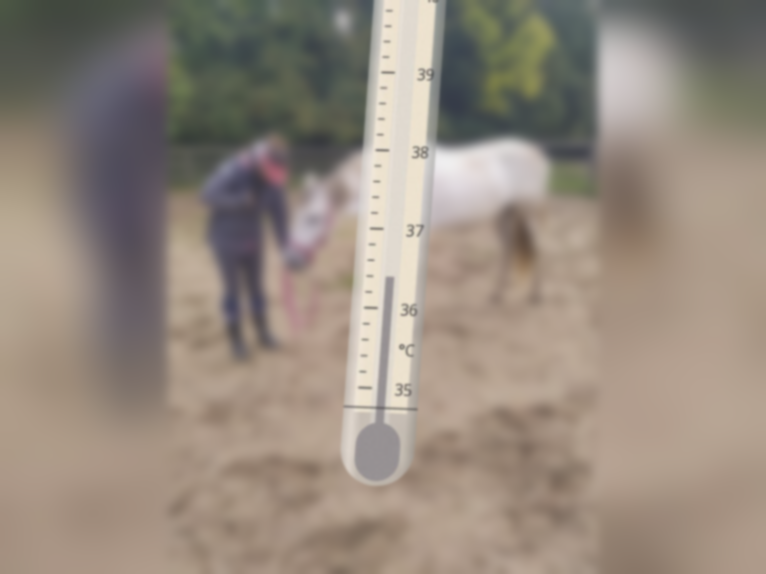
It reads 36.4 °C
